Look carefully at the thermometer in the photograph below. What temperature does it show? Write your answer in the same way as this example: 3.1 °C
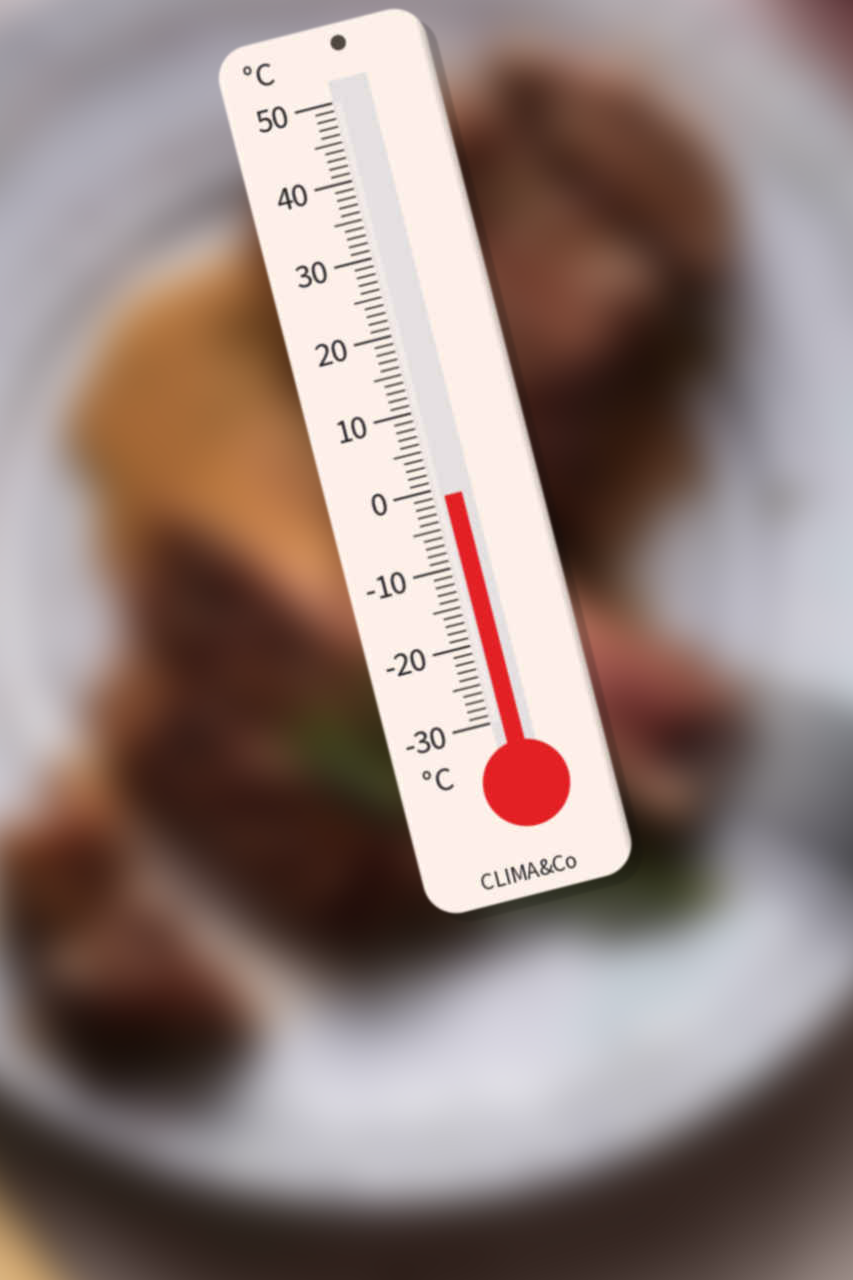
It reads -1 °C
